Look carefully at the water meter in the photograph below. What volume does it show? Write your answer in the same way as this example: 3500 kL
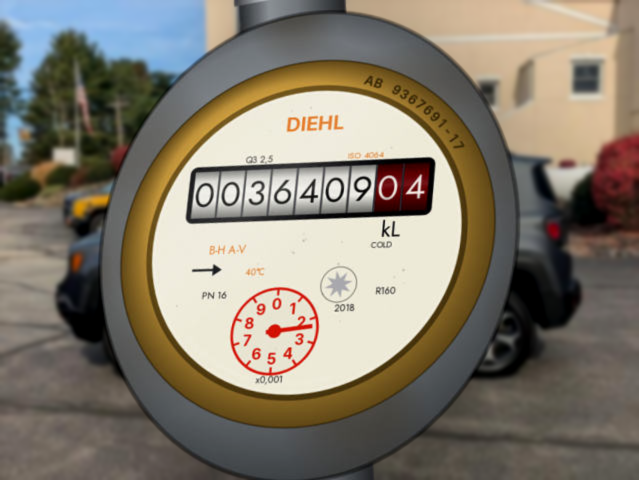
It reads 36409.042 kL
